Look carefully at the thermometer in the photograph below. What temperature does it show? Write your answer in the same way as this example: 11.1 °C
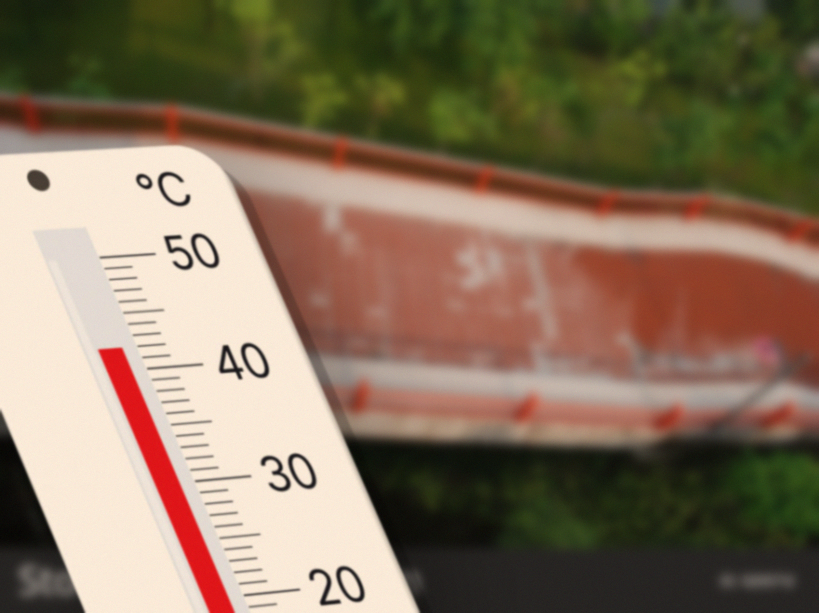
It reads 42 °C
